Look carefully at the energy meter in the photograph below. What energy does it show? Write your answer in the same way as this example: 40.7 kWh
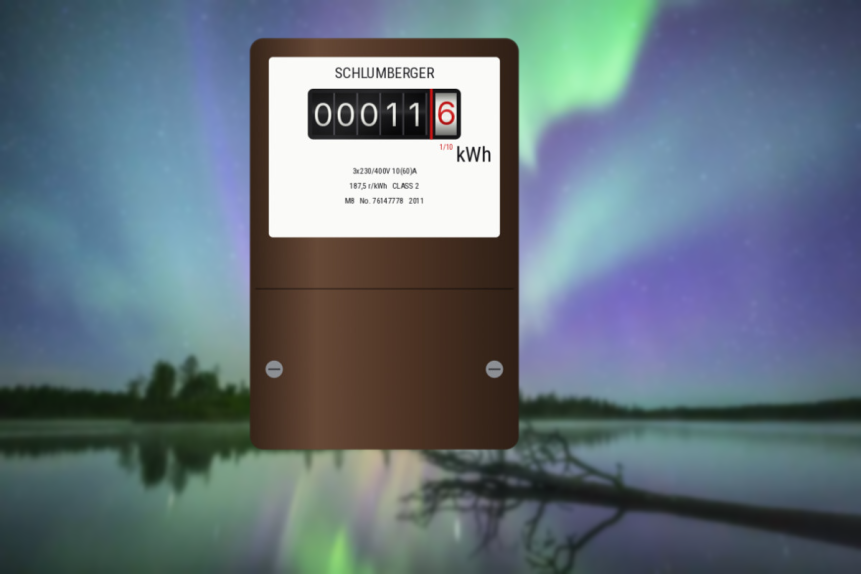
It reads 11.6 kWh
